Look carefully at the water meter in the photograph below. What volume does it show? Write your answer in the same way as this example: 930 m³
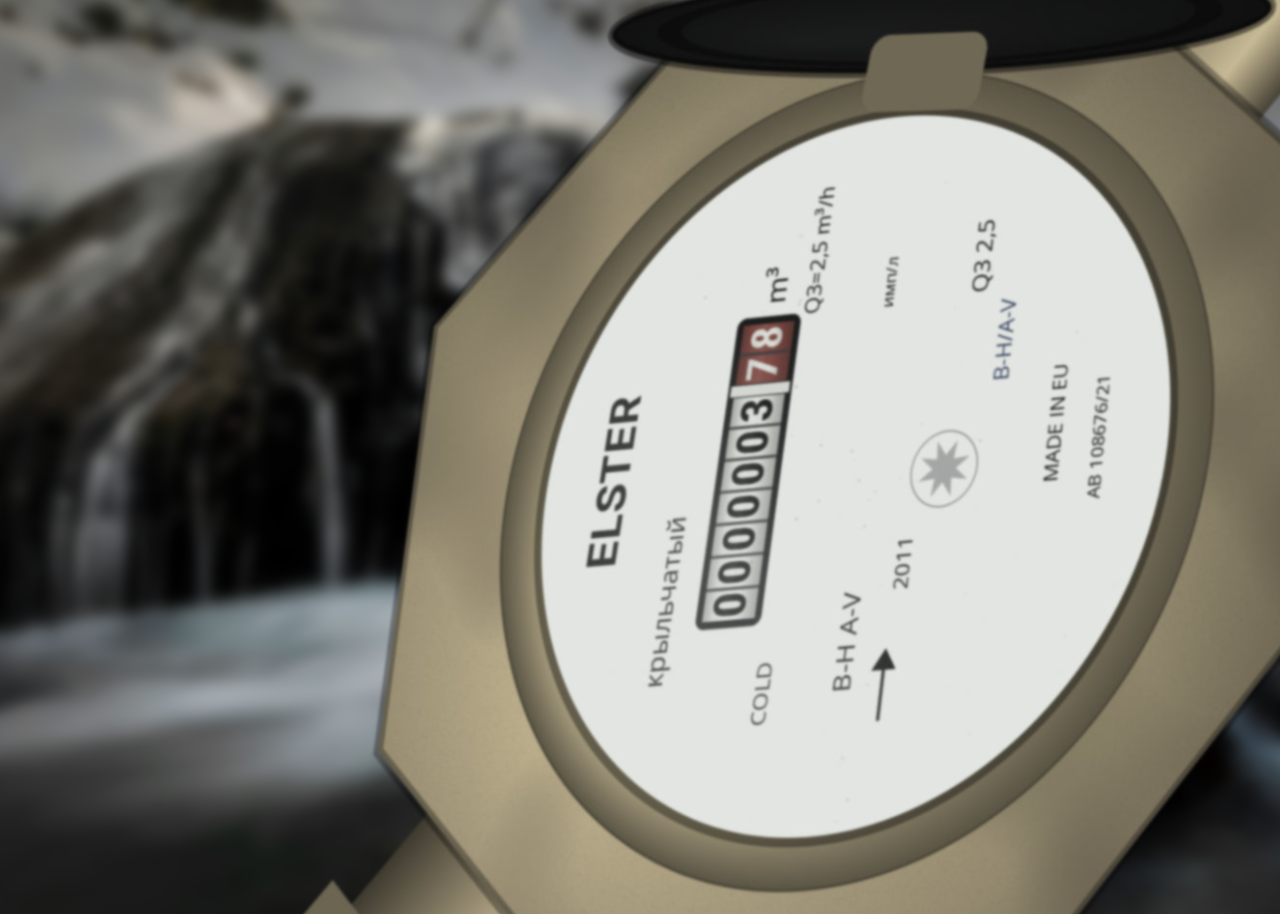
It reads 3.78 m³
